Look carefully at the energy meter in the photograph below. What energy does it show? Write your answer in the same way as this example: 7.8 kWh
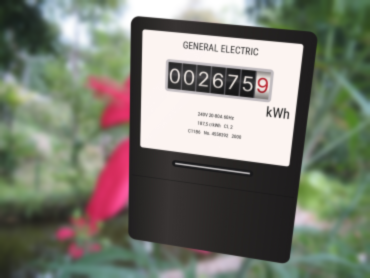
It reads 2675.9 kWh
